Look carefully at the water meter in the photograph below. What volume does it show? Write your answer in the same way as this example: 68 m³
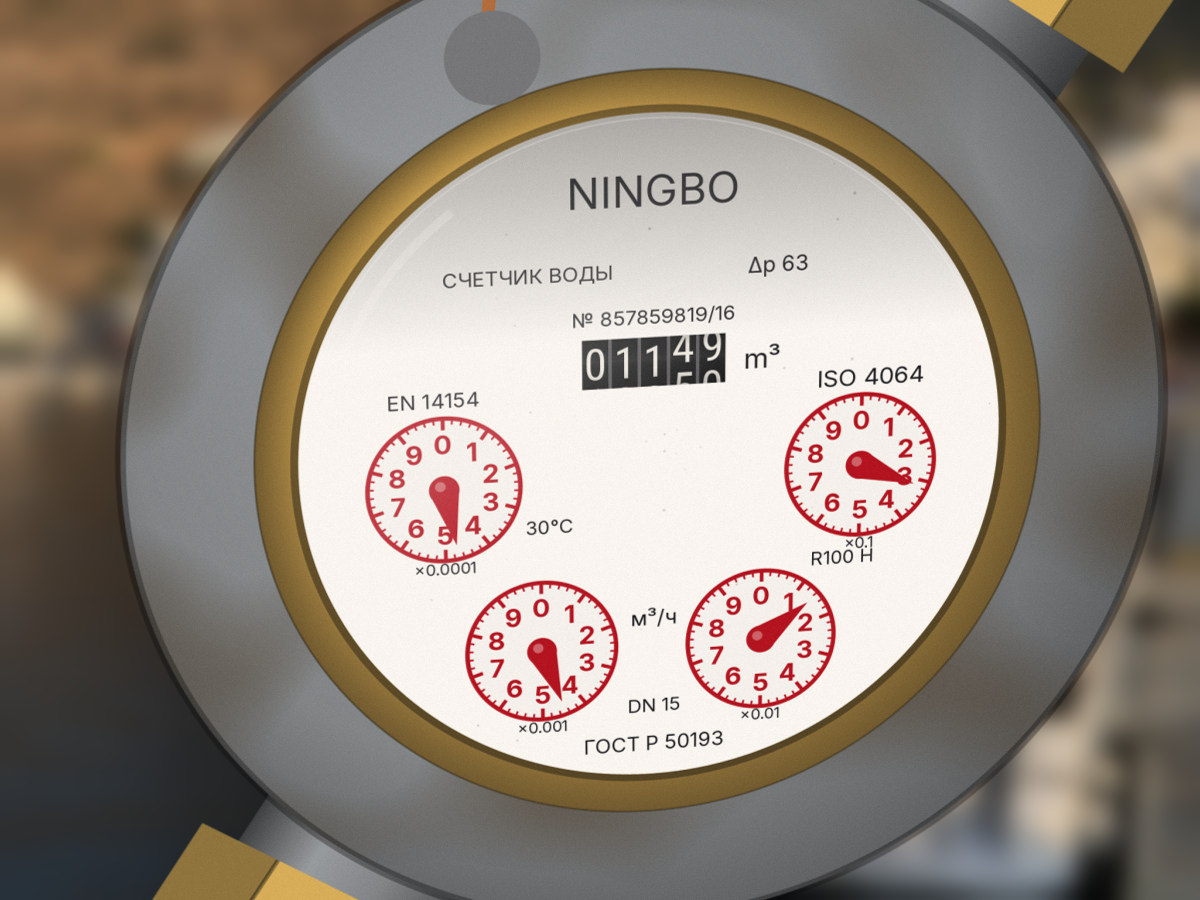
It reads 1149.3144 m³
